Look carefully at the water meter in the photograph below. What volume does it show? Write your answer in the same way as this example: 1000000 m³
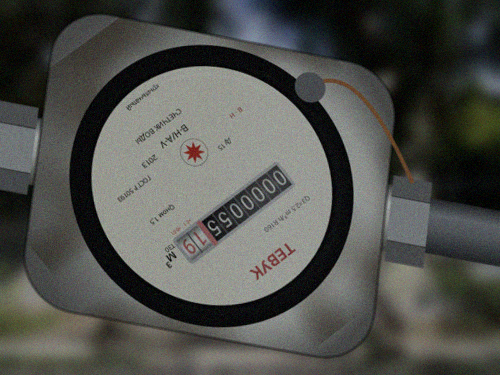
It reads 55.19 m³
